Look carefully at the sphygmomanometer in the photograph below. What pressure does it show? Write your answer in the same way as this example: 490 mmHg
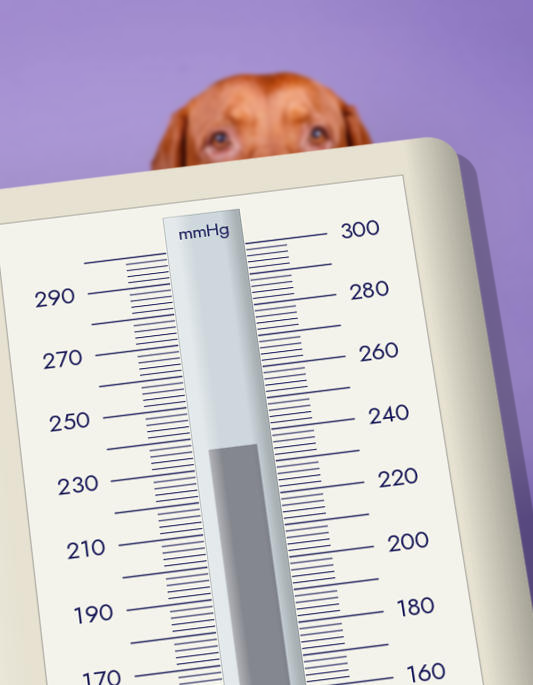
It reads 236 mmHg
